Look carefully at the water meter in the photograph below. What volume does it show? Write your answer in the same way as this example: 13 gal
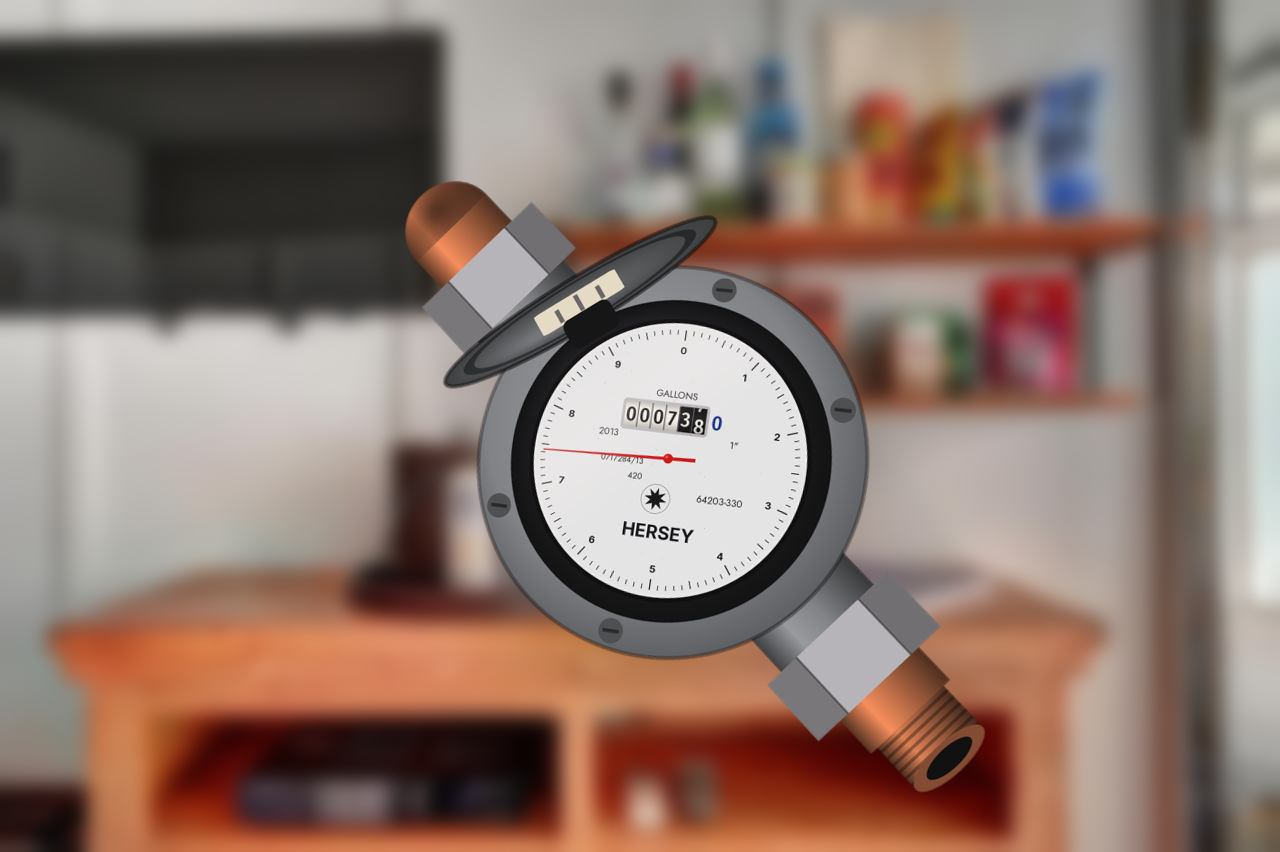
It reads 7377.4 gal
